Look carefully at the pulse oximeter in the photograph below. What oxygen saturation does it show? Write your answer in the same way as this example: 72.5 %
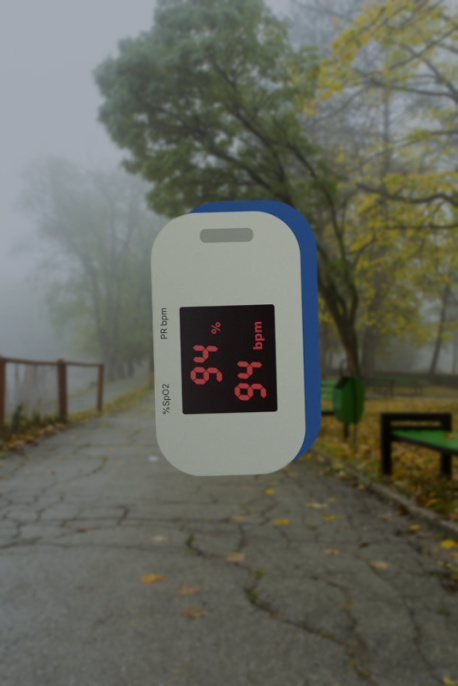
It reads 94 %
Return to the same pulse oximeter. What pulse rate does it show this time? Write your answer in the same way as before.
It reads 94 bpm
